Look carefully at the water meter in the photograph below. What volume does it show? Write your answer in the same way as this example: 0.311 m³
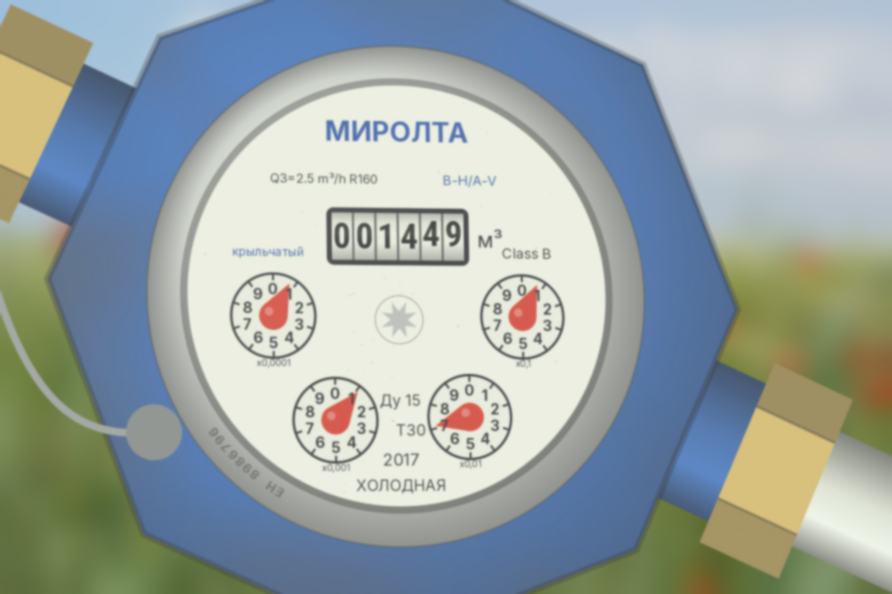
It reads 1449.0710 m³
